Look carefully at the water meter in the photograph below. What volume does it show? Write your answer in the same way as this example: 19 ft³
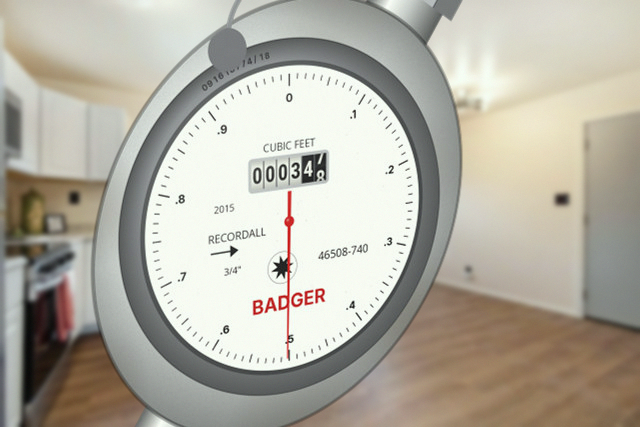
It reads 347.50 ft³
